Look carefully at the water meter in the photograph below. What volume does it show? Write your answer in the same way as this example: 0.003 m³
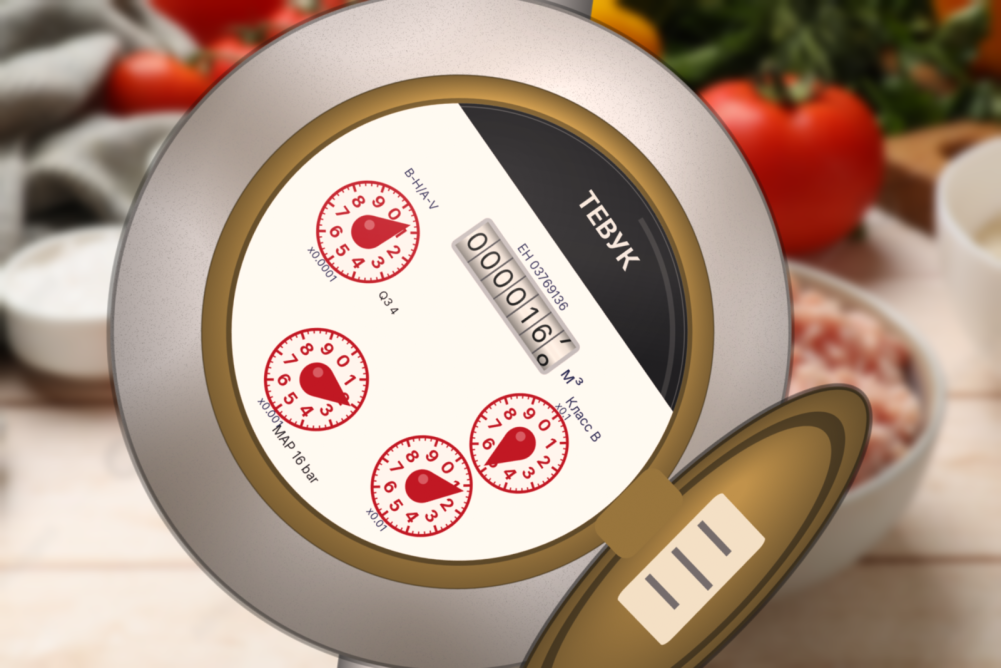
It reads 167.5120 m³
